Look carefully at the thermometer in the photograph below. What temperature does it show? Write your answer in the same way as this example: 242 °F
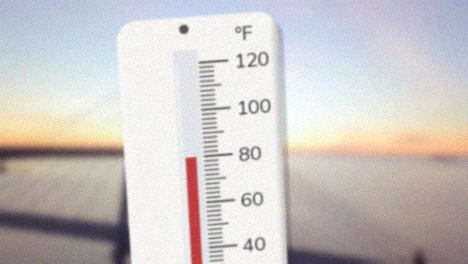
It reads 80 °F
